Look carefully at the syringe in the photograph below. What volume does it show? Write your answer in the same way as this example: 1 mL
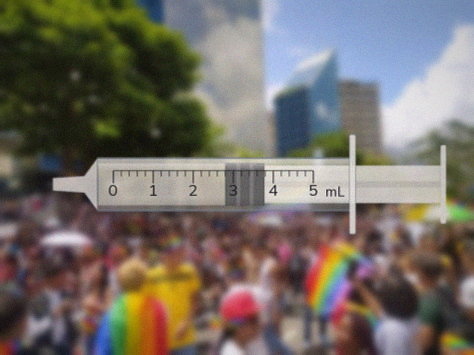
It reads 2.8 mL
